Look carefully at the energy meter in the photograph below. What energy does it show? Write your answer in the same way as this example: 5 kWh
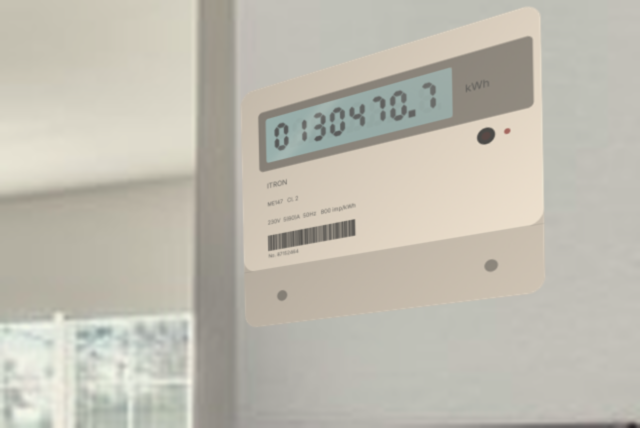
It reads 130470.7 kWh
